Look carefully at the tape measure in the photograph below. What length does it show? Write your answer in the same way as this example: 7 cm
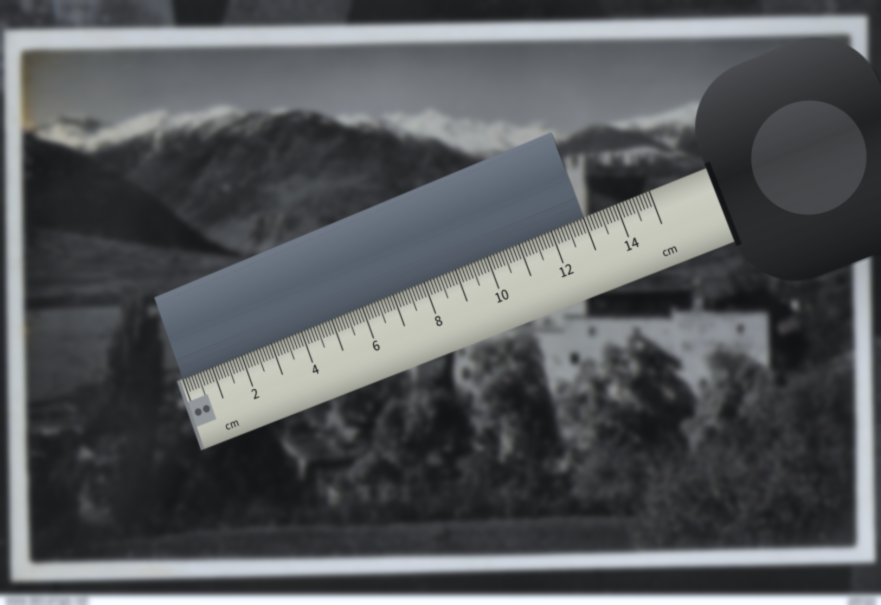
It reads 13 cm
